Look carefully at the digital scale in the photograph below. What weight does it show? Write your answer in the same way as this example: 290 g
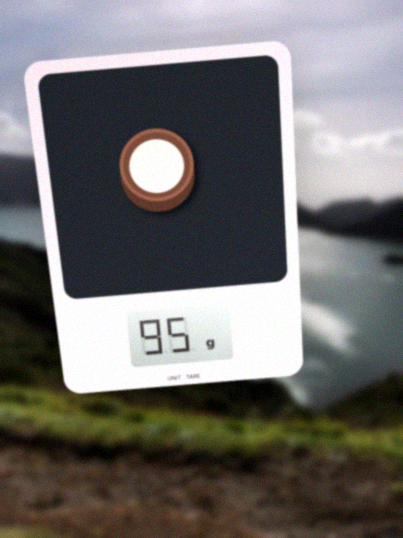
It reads 95 g
